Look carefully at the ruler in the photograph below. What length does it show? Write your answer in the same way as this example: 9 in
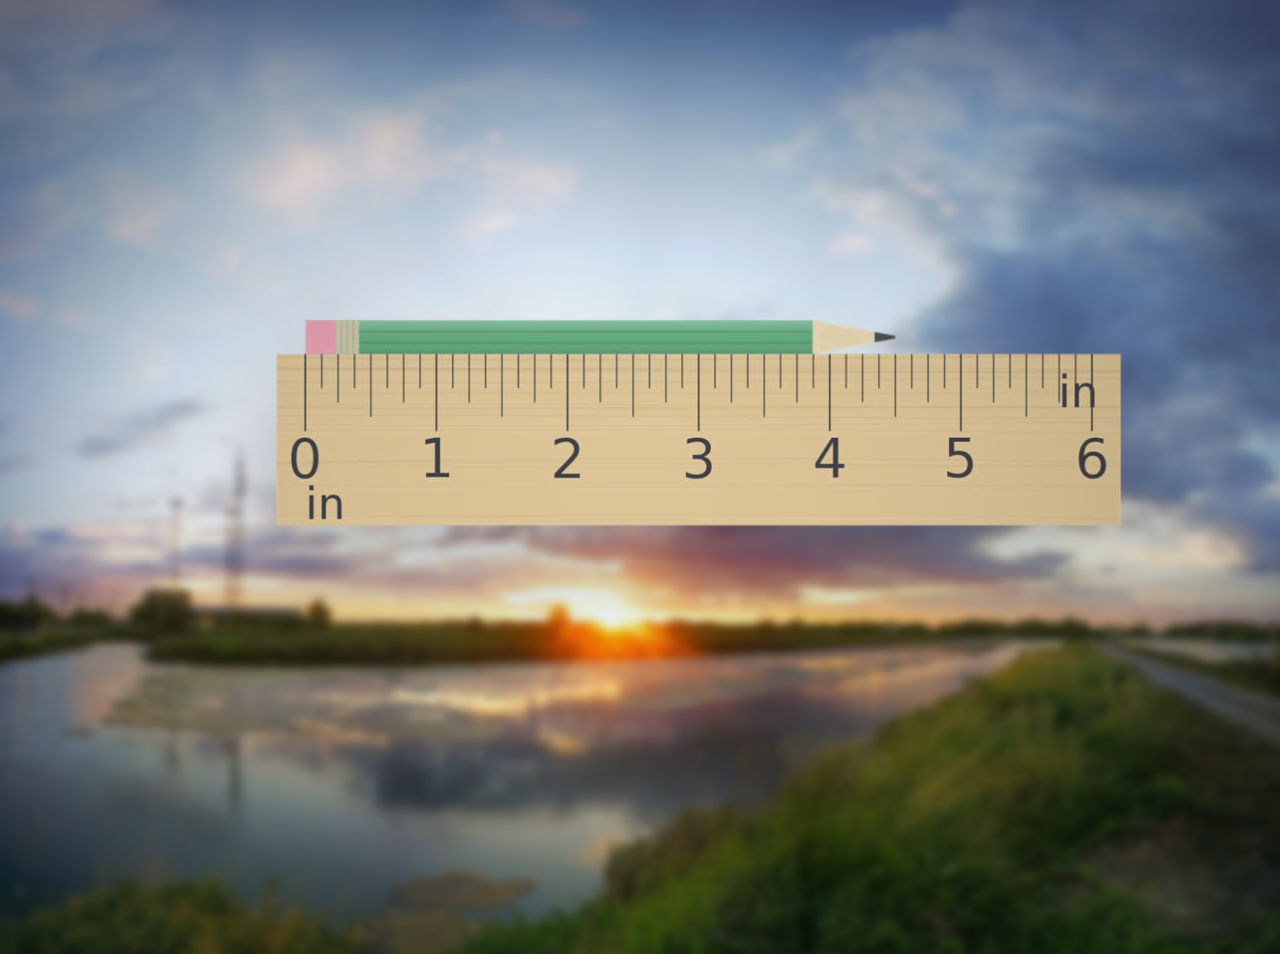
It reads 4.5 in
